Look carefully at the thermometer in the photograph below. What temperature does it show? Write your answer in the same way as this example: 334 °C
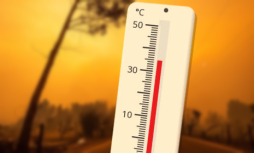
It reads 35 °C
